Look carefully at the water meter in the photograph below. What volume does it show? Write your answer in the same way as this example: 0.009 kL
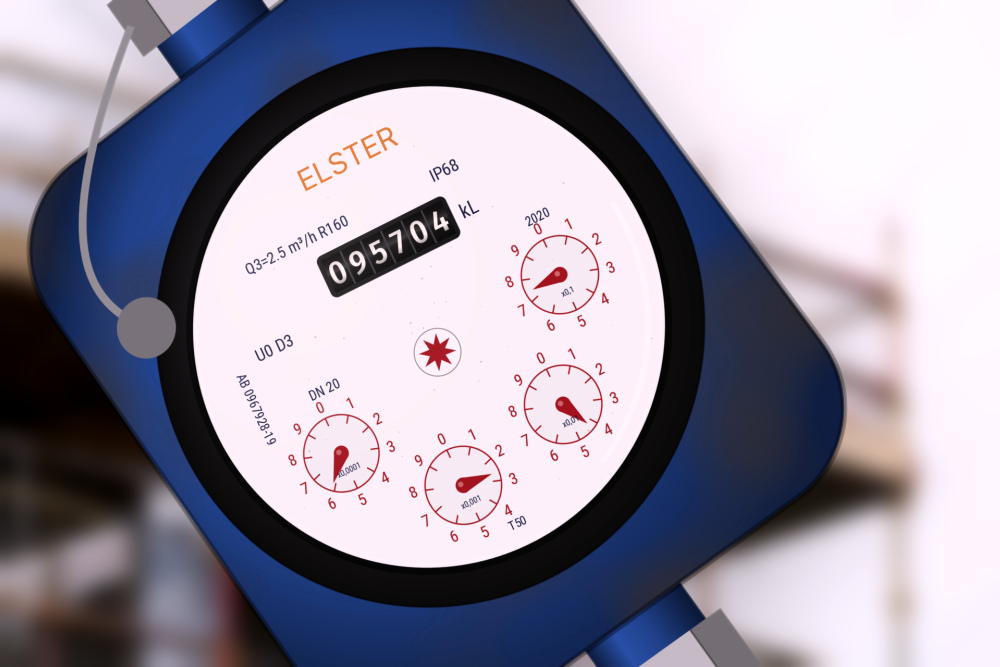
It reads 95704.7426 kL
